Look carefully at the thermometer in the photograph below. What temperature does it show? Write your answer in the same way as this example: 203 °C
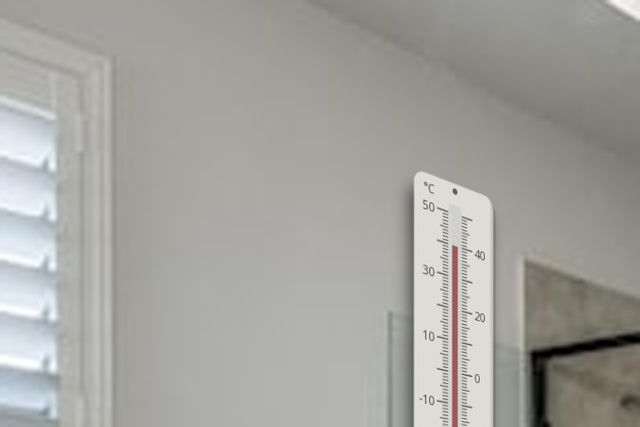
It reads 40 °C
